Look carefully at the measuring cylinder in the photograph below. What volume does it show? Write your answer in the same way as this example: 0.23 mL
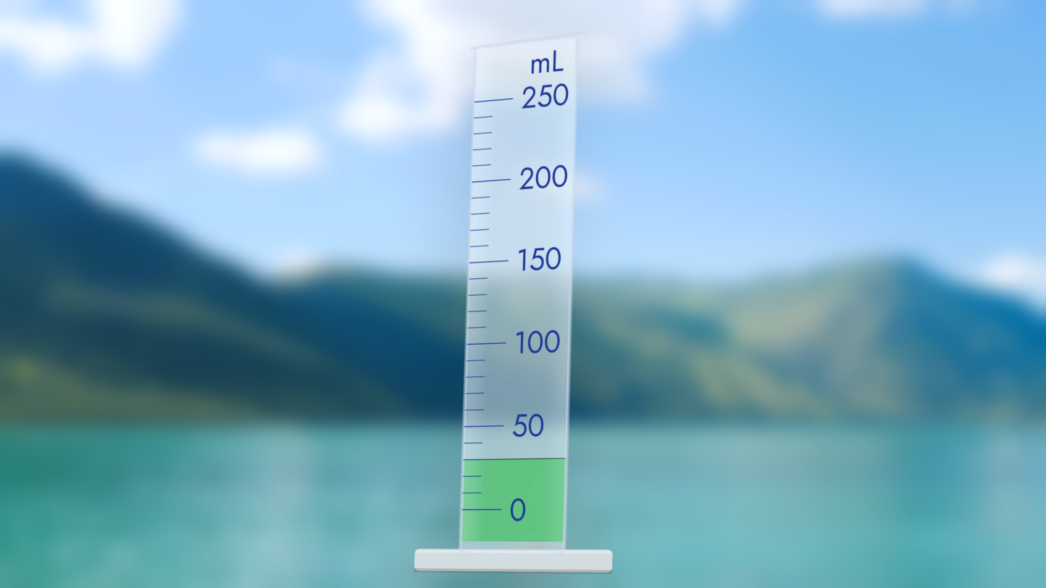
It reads 30 mL
